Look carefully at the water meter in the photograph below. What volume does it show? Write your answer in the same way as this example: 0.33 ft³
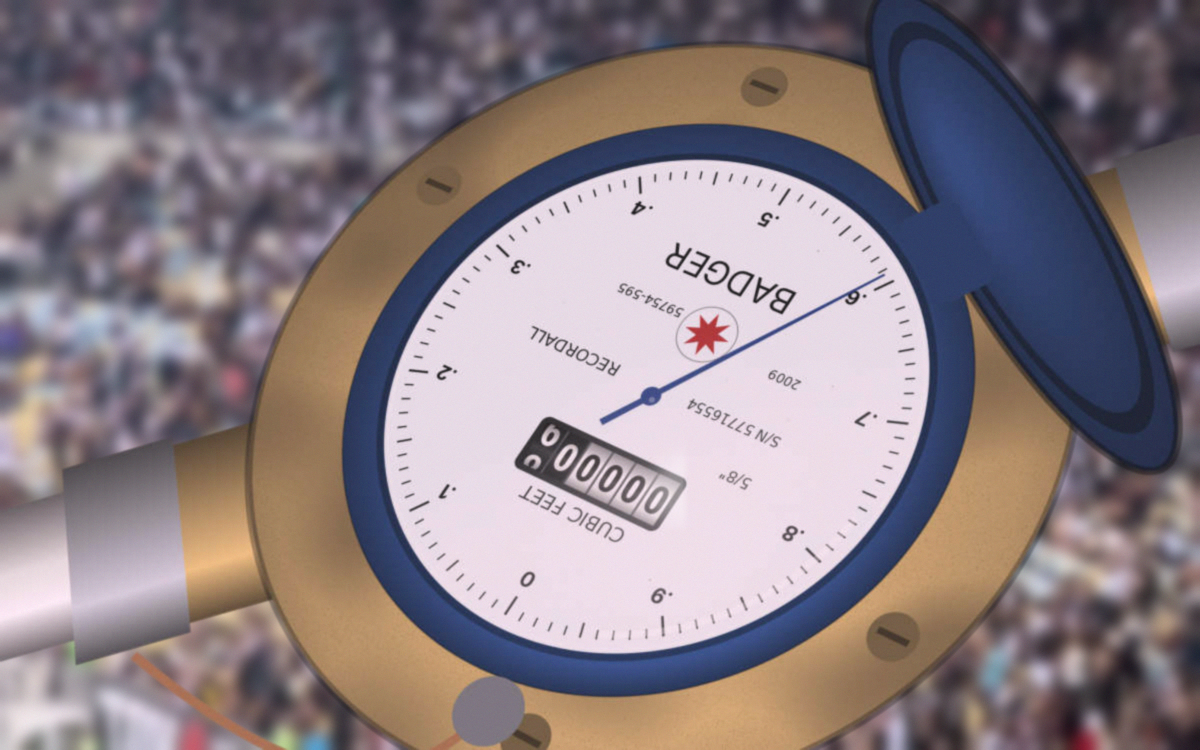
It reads 8.59 ft³
